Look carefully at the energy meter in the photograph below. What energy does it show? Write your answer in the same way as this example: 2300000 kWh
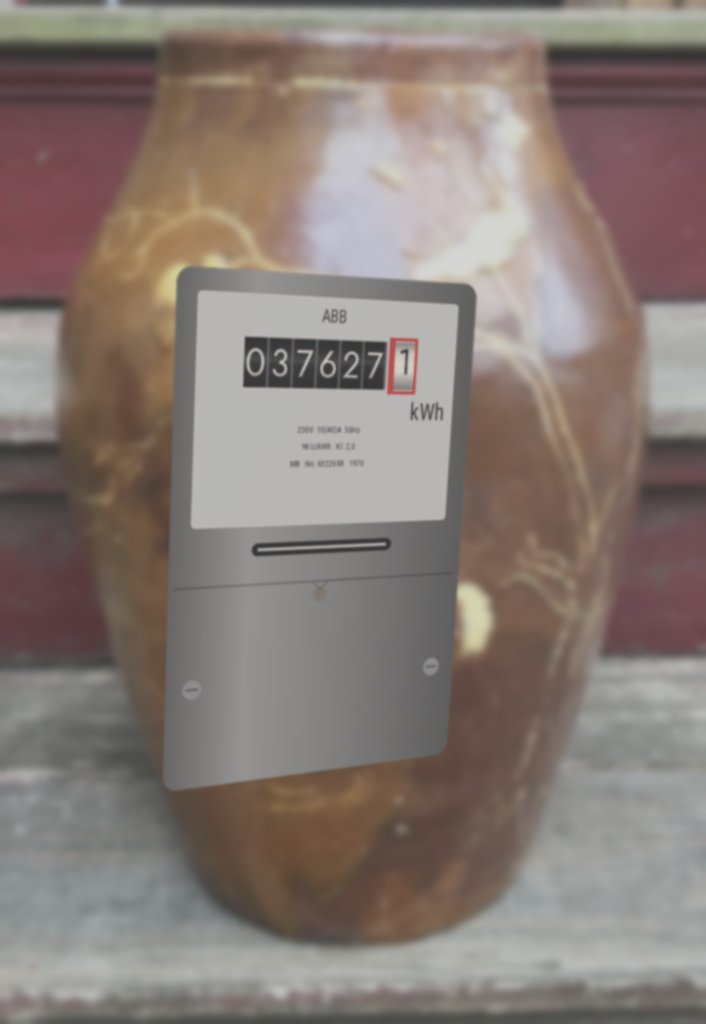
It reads 37627.1 kWh
